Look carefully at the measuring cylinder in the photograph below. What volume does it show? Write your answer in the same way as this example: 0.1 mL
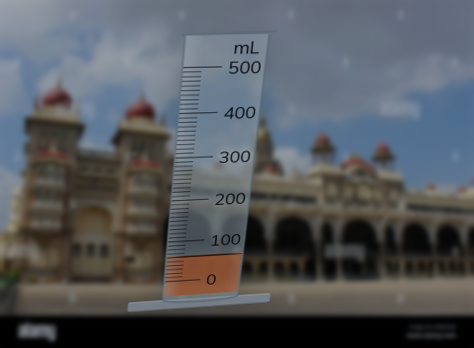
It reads 60 mL
